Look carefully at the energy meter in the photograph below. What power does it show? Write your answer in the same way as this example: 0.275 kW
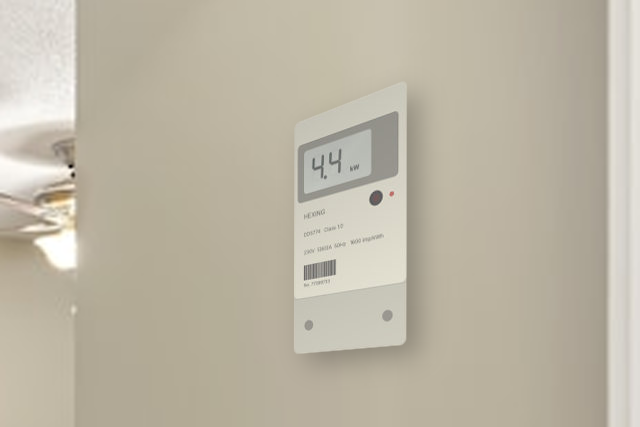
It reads 4.4 kW
